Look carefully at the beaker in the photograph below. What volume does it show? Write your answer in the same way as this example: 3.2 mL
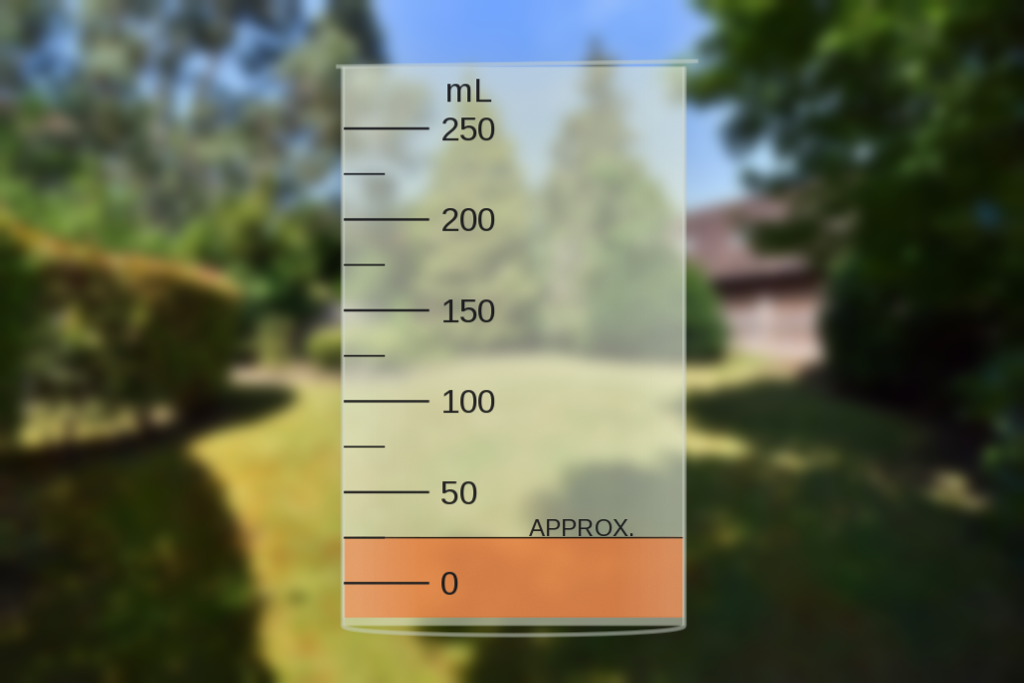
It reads 25 mL
